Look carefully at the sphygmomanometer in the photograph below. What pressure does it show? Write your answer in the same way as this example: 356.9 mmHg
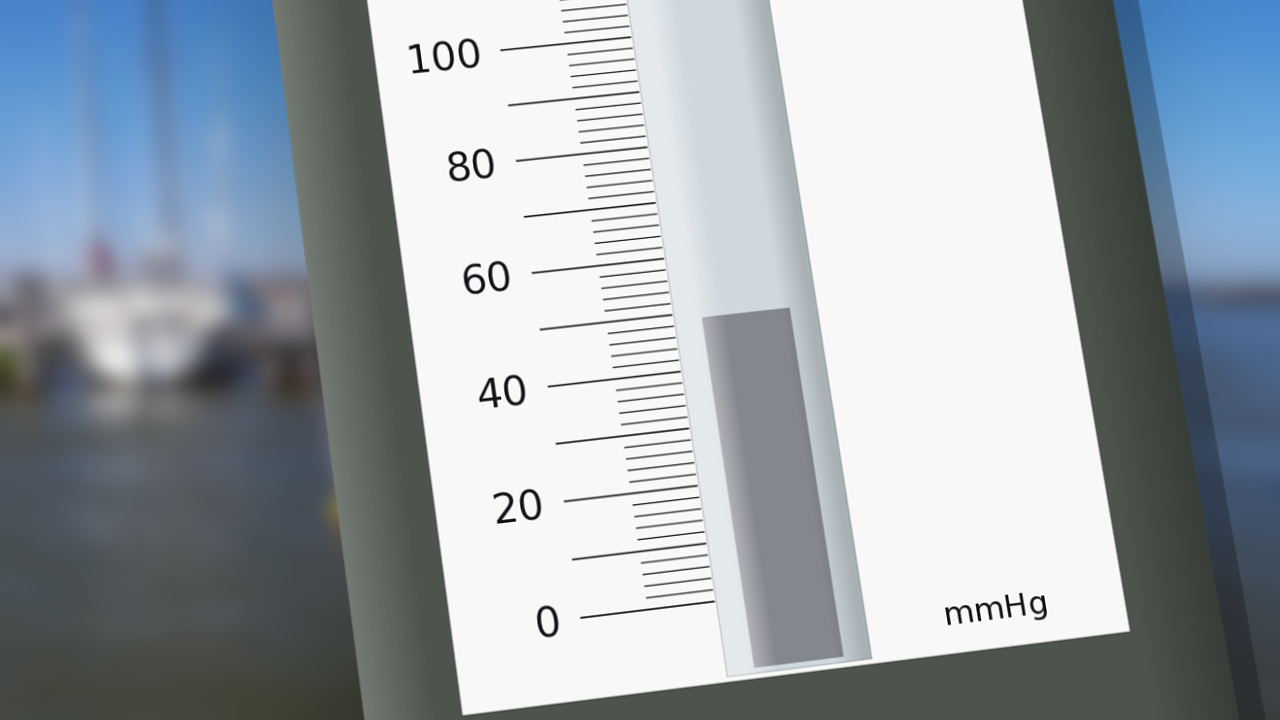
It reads 49 mmHg
